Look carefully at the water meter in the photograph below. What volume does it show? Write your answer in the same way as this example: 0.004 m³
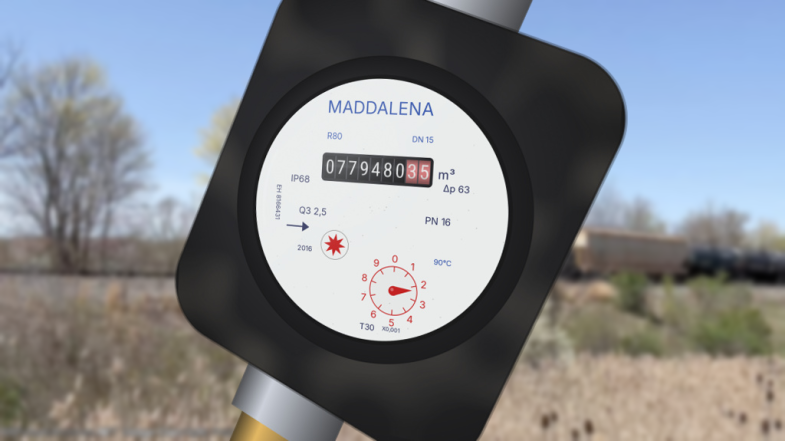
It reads 779480.352 m³
